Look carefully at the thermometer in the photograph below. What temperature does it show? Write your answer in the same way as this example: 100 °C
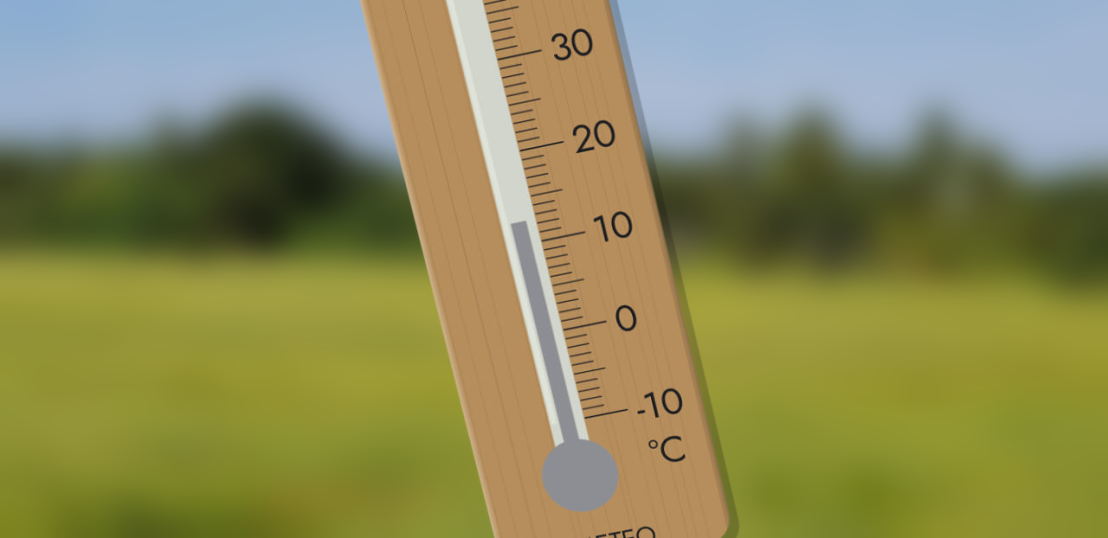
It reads 12.5 °C
